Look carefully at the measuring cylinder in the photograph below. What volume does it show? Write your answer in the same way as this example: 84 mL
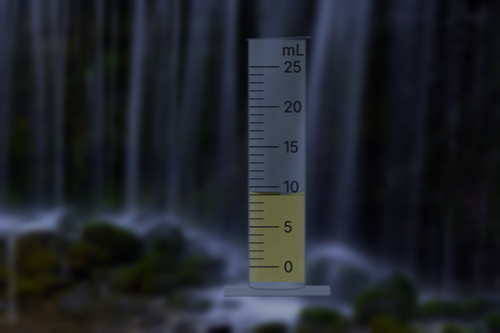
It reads 9 mL
